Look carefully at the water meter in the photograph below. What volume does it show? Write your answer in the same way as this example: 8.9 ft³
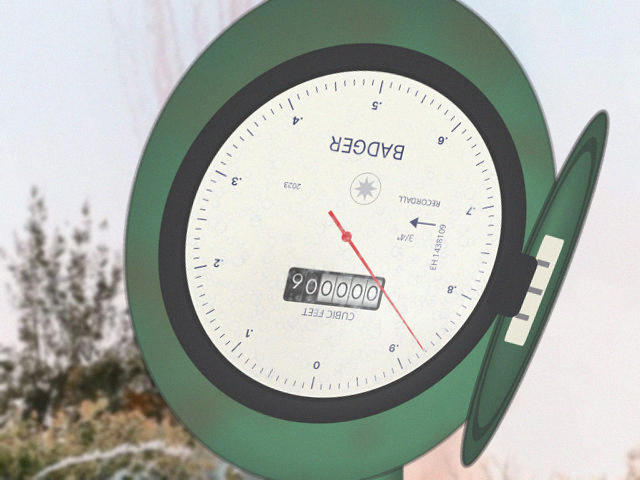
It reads 5.87 ft³
